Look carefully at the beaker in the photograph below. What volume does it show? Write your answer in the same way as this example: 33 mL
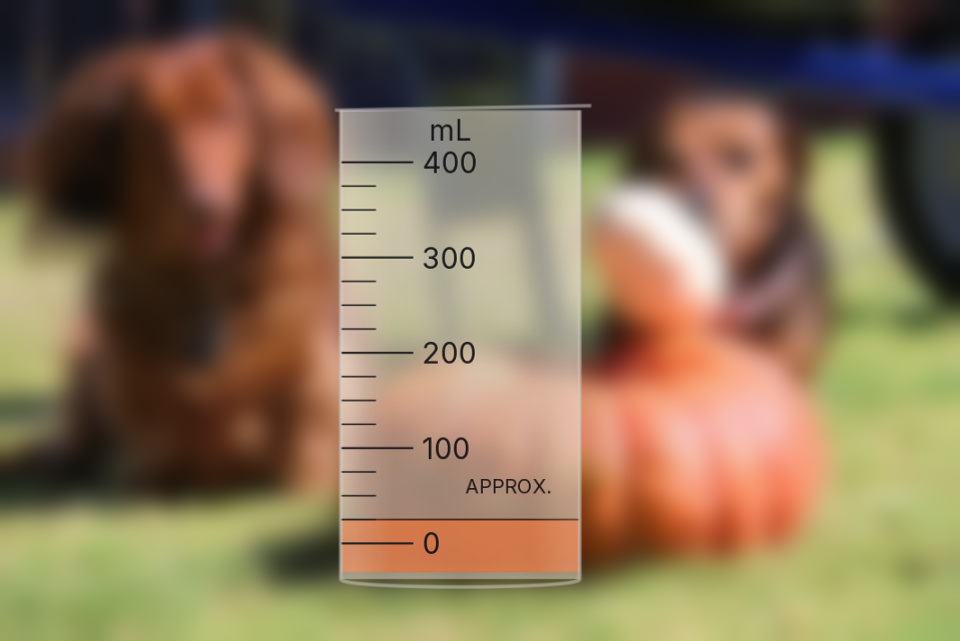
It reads 25 mL
